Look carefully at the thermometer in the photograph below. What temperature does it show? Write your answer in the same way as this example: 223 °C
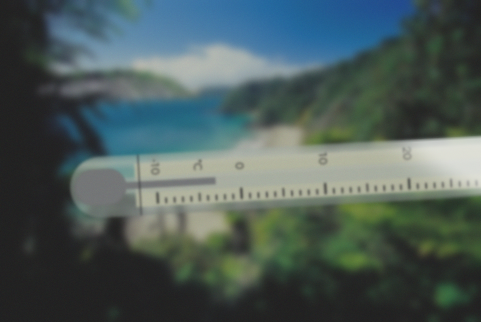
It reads -3 °C
